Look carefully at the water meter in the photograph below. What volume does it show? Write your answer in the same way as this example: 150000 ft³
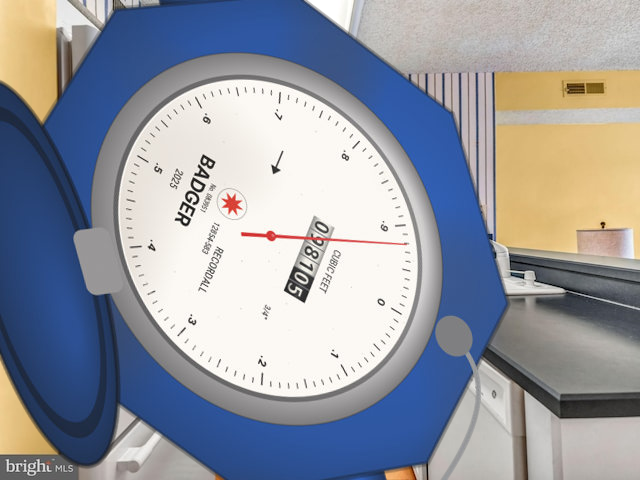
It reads 98104.92 ft³
